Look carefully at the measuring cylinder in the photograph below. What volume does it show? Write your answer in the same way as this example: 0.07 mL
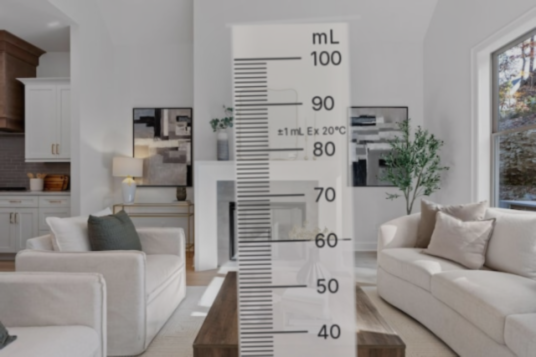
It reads 60 mL
